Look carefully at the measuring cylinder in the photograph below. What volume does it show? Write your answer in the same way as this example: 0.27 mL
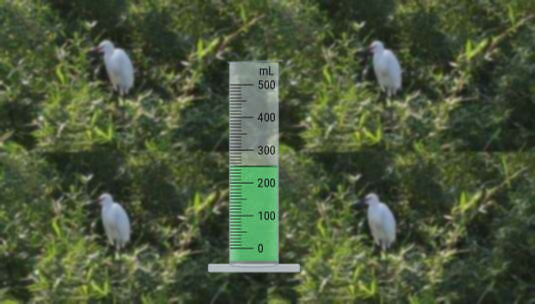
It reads 250 mL
